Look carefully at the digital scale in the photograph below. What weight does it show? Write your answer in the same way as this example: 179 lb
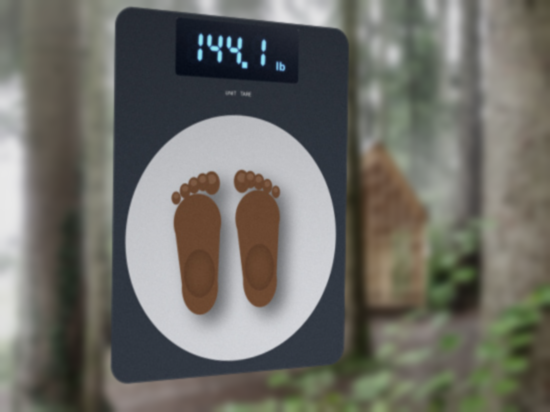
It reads 144.1 lb
